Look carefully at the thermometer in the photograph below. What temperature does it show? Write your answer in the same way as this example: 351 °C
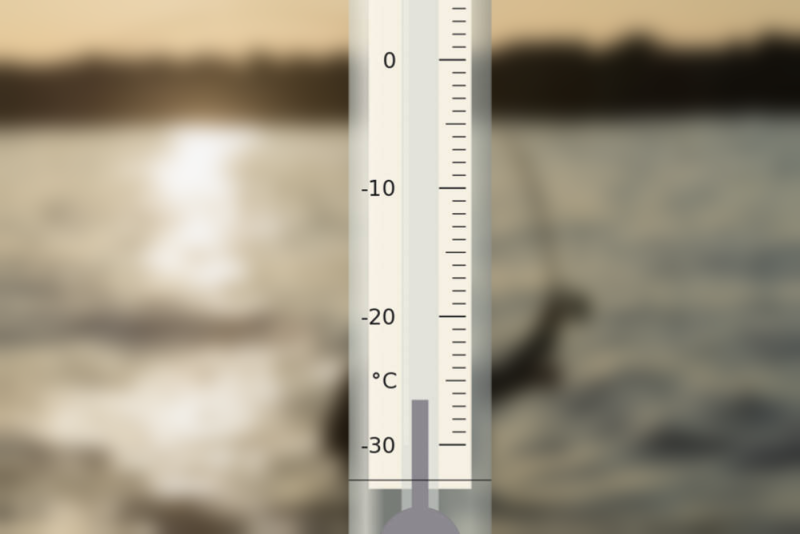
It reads -26.5 °C
